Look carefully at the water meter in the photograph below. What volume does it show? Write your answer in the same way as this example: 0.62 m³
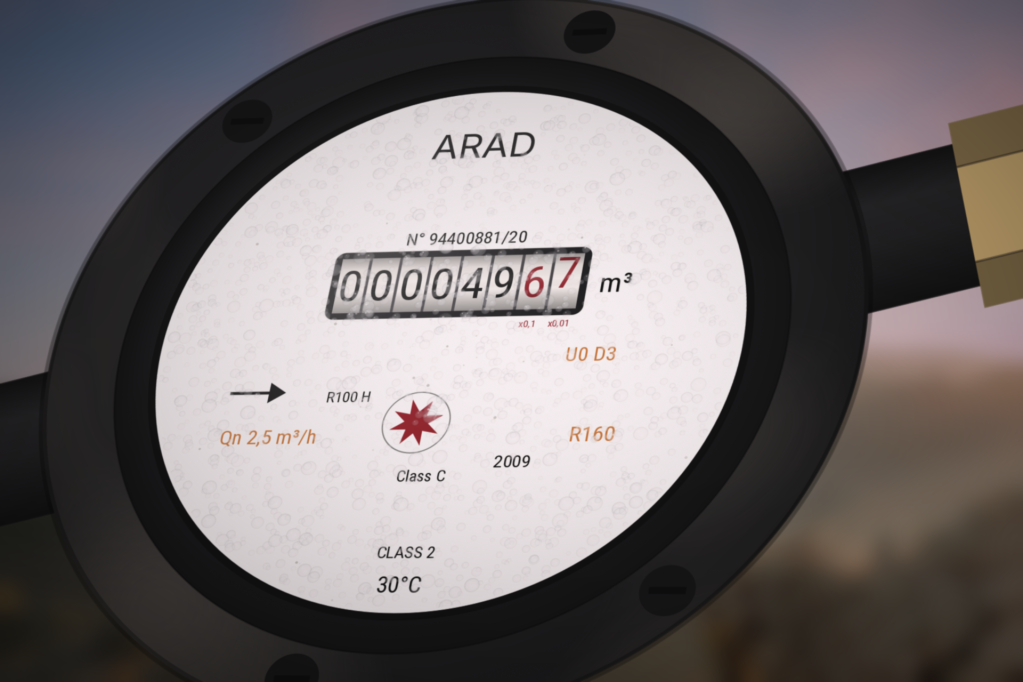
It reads 49.67 m³
